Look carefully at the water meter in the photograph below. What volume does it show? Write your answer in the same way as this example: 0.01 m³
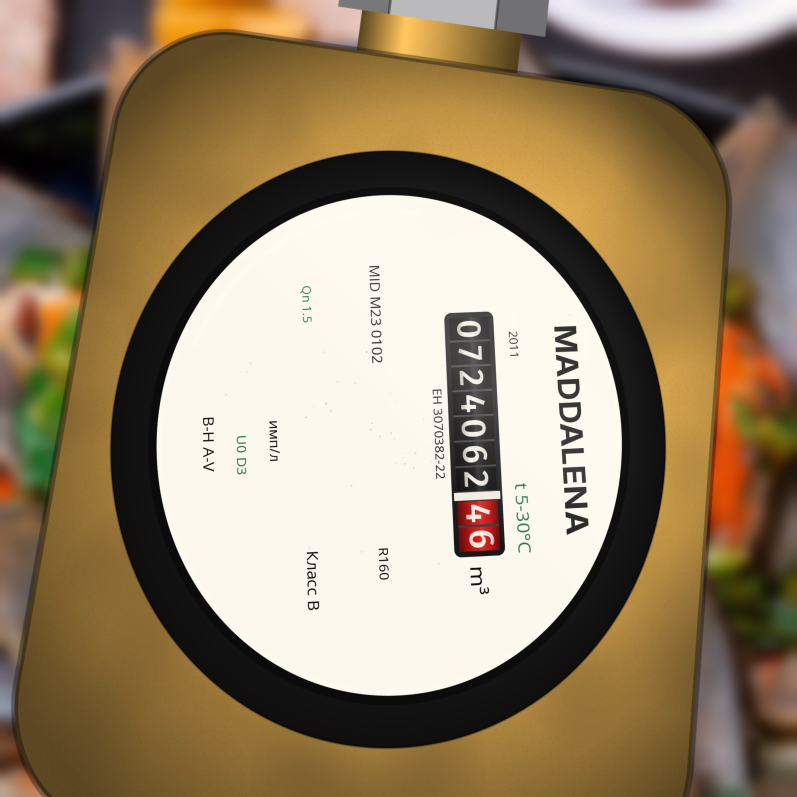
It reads 724062.46 m³
